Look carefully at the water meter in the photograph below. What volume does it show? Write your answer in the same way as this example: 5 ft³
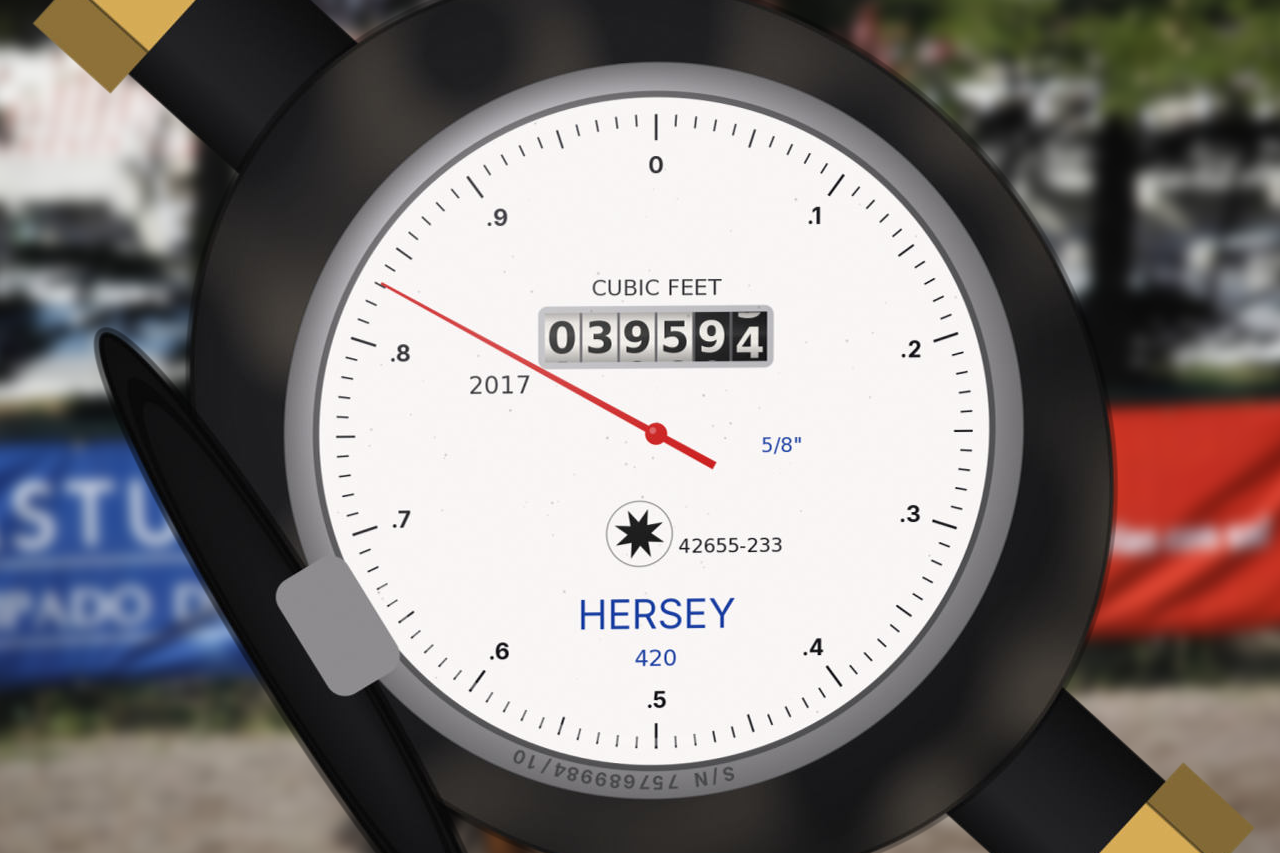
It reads 39593.83 ft³
